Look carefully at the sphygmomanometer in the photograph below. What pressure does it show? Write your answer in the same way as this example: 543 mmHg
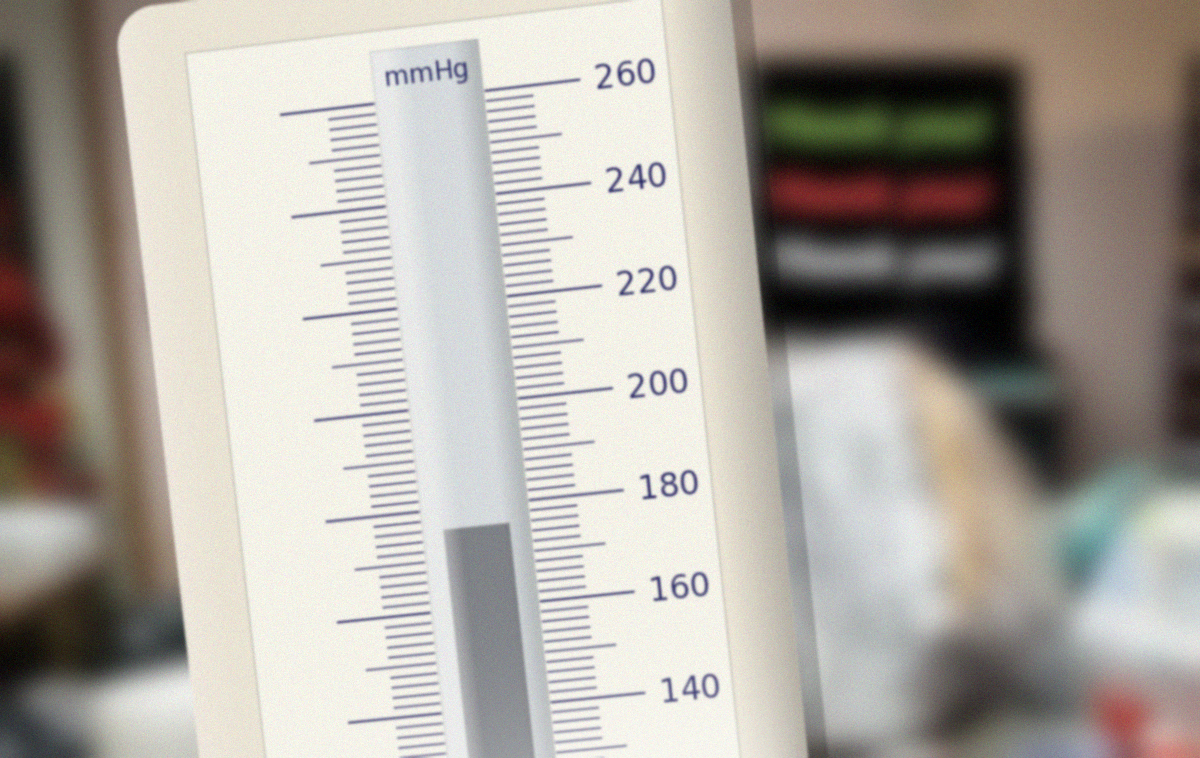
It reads 176 mmHg
